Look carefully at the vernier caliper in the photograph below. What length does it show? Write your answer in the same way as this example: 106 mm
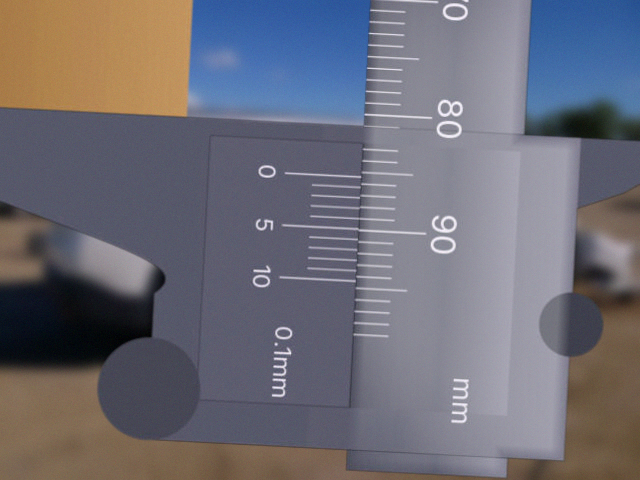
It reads 85.4 mm
